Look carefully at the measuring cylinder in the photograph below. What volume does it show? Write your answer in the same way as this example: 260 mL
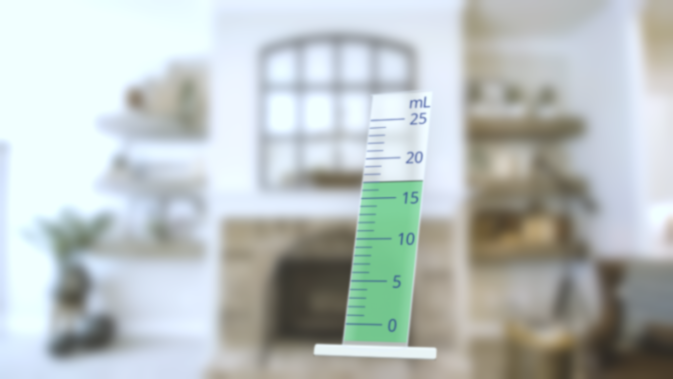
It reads 17 mL
